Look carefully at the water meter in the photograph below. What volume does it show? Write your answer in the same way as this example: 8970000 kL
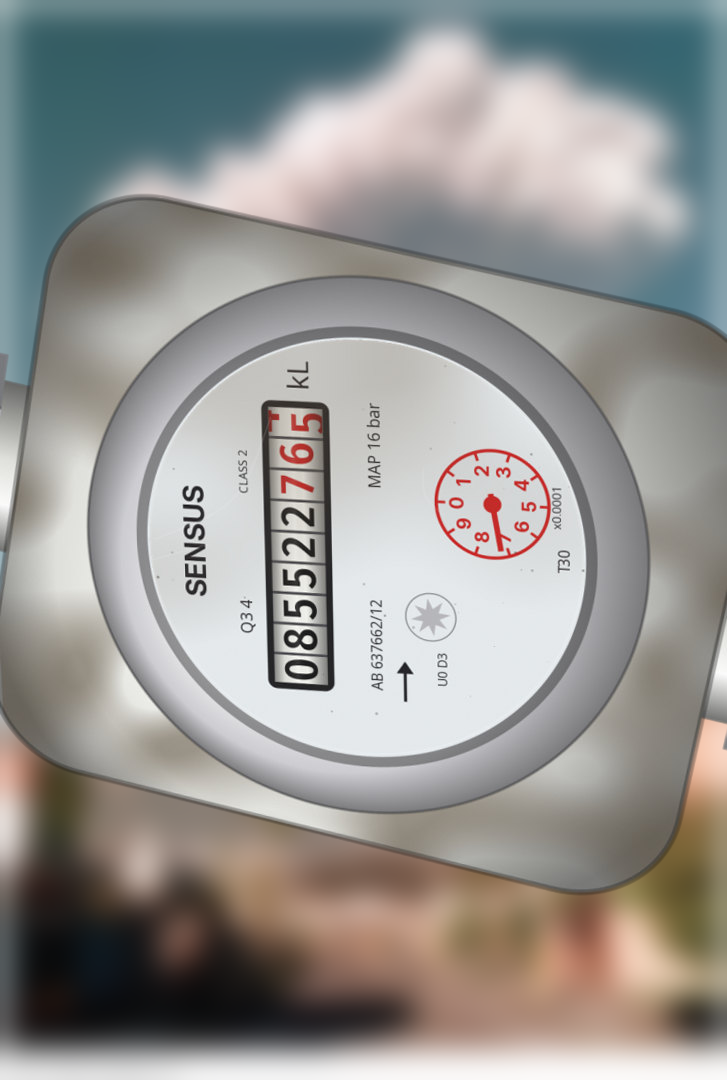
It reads 85522.7647 kL
